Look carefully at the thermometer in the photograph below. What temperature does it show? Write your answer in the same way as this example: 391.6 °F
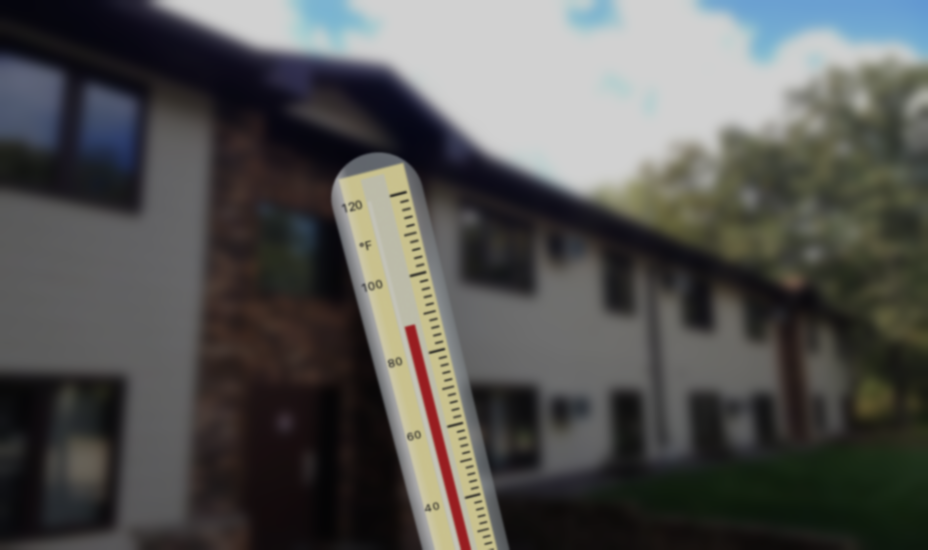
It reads 88 °F
